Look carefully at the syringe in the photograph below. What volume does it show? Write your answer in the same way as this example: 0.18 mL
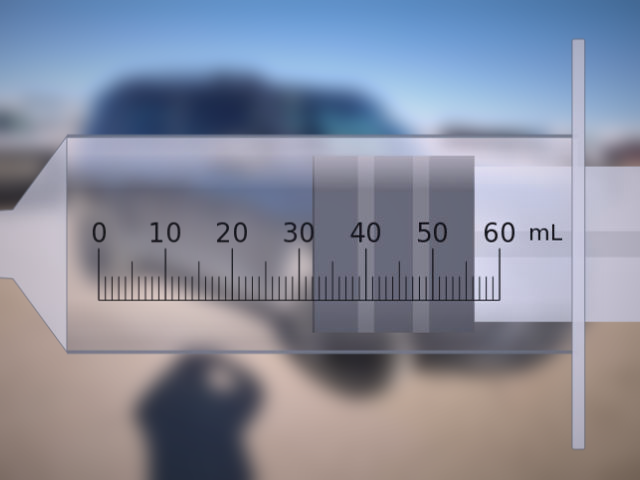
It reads 32 mL
